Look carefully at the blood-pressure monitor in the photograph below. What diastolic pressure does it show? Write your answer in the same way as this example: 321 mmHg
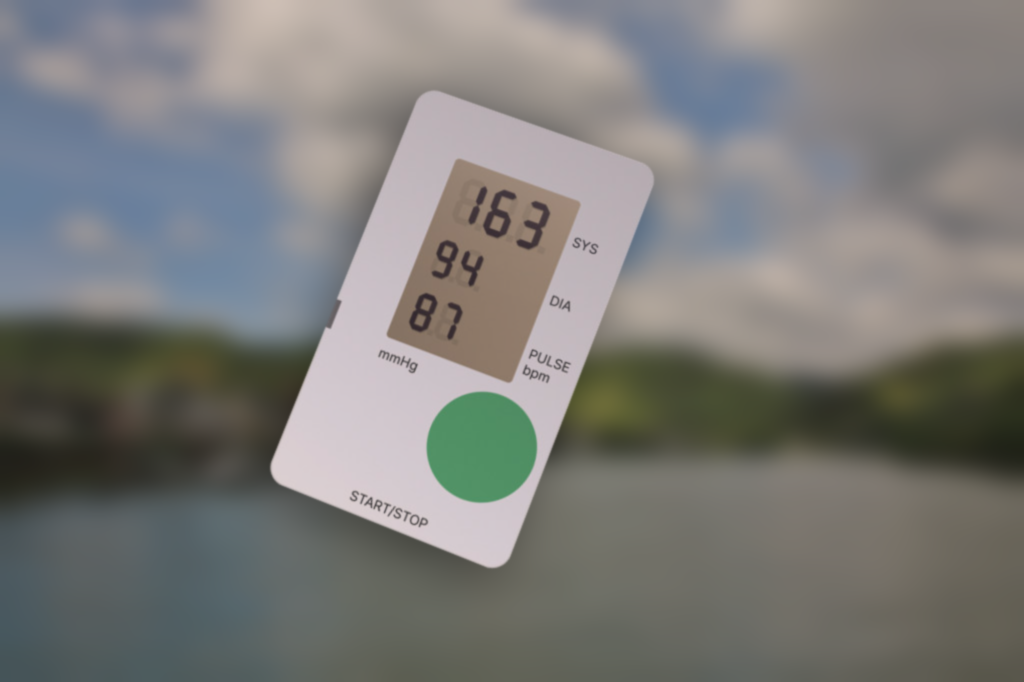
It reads 94 mmHg
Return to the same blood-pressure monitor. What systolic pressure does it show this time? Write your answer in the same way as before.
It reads 163 mmHg
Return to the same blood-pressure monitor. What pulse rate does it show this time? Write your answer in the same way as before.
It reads 87 bpm
